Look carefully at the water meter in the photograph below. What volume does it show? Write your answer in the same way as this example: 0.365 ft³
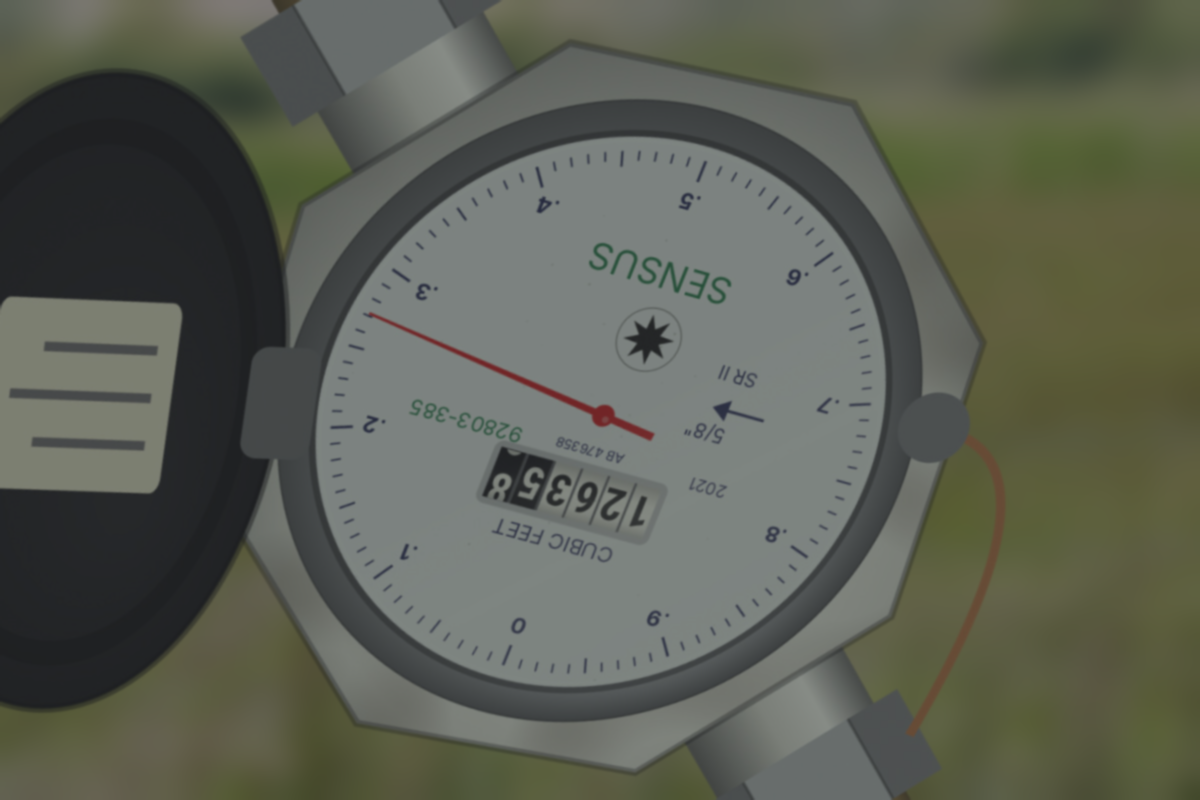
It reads 126358.27 ft³
